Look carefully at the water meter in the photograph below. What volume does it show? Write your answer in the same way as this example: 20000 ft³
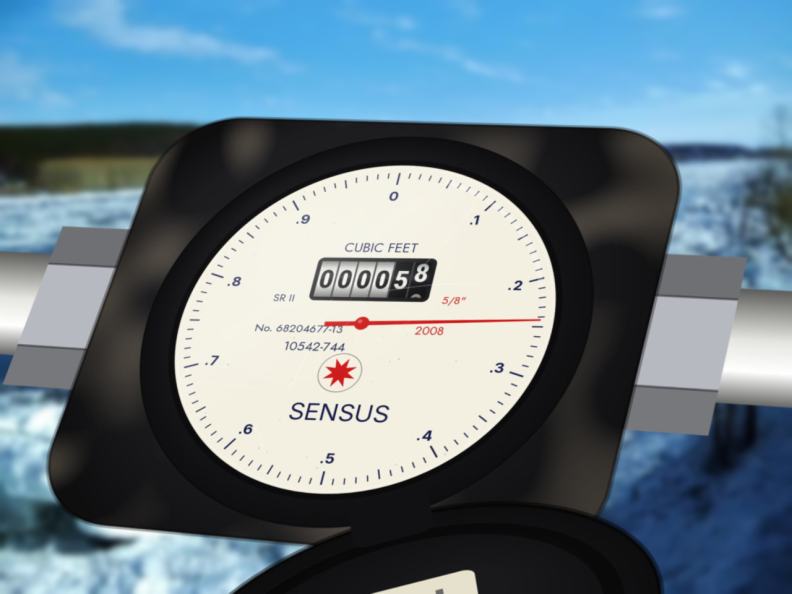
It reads 58.24 ft³
